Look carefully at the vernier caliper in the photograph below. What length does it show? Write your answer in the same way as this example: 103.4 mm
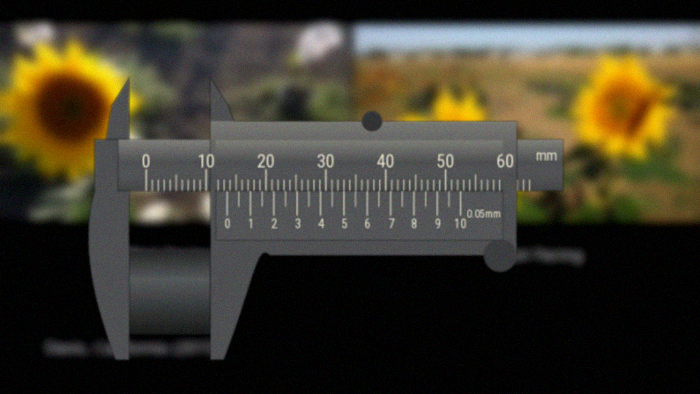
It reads 13.5 mm
